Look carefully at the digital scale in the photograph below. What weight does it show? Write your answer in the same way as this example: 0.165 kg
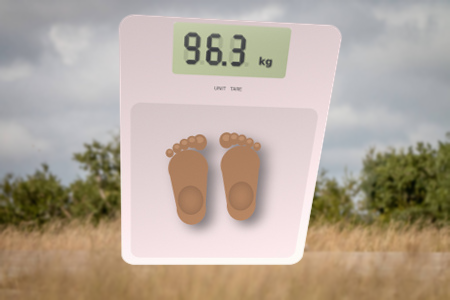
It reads 96.3 kg
